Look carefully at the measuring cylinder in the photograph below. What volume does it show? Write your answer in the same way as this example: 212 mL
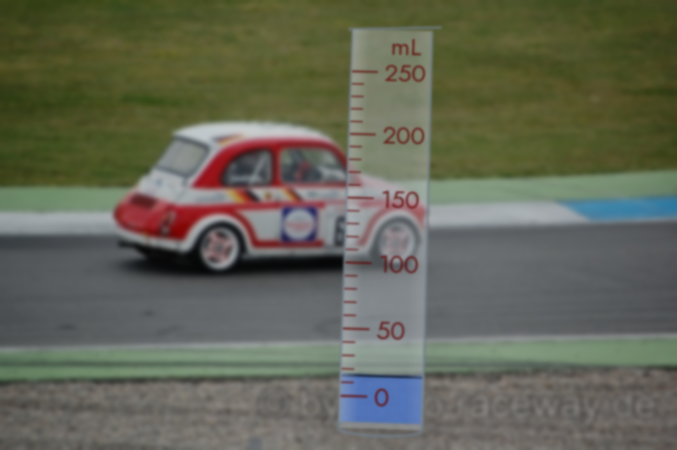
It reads 15 mL
